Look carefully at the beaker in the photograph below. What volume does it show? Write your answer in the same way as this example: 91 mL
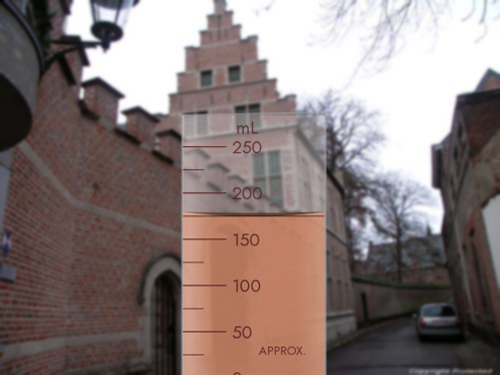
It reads 175 mL
